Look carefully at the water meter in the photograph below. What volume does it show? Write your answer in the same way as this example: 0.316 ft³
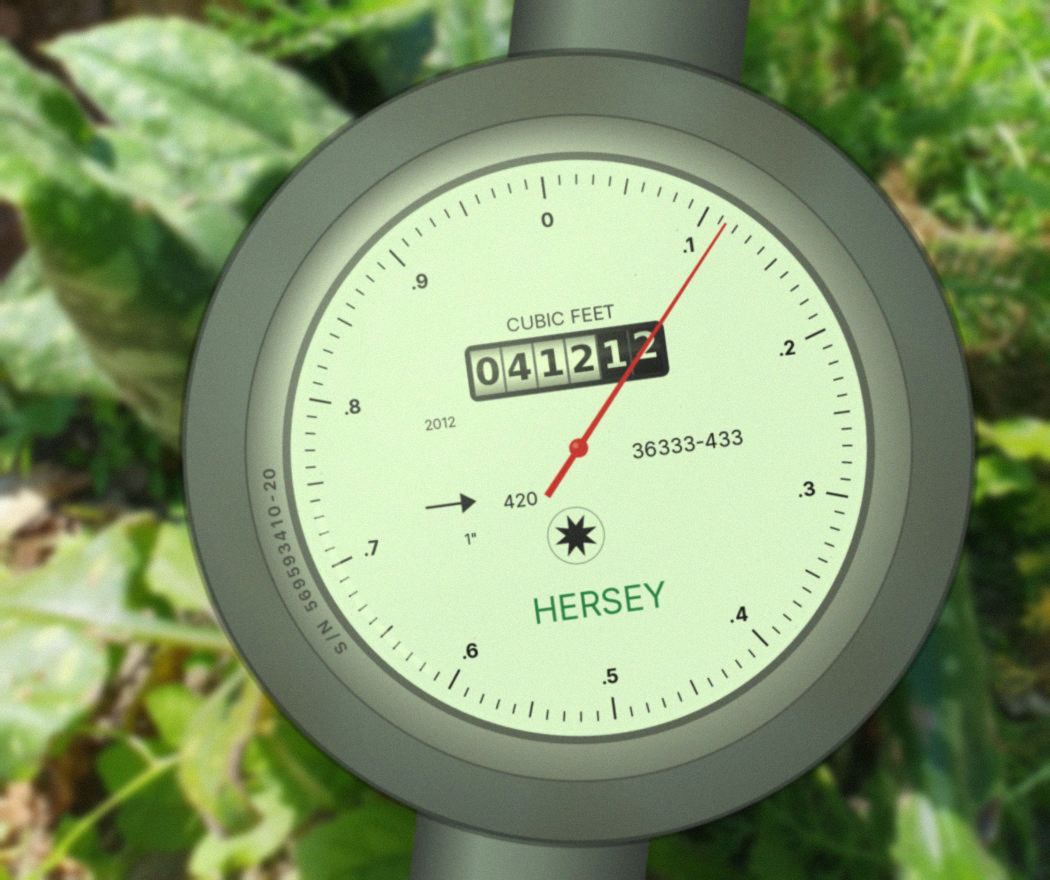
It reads 41212.11 ft³
